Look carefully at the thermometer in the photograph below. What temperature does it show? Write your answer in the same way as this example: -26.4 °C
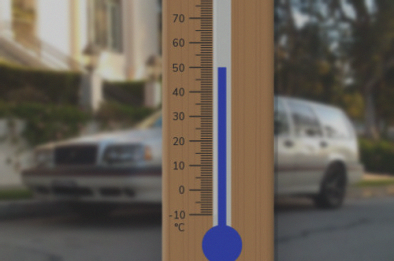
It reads 50 °C
